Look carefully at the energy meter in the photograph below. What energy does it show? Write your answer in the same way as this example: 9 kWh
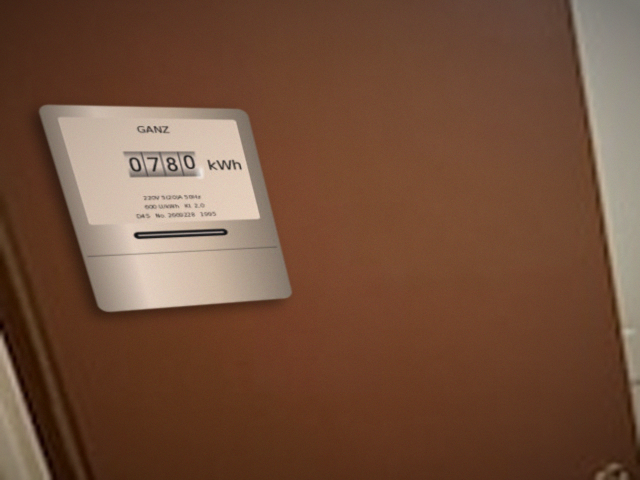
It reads 780 kWh
